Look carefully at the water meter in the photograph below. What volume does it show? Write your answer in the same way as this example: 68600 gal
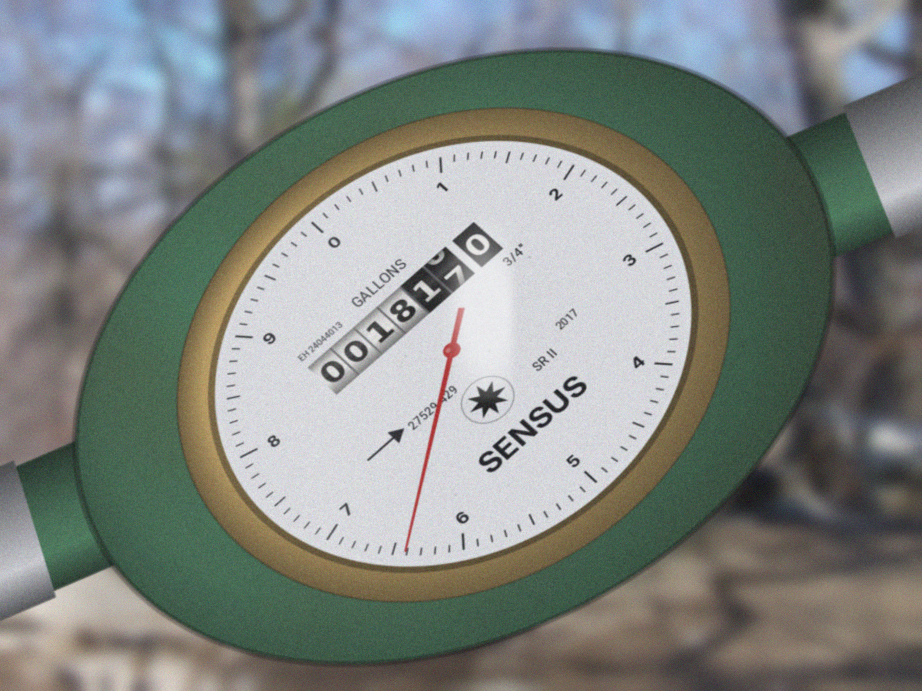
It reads 18166.4 gal
